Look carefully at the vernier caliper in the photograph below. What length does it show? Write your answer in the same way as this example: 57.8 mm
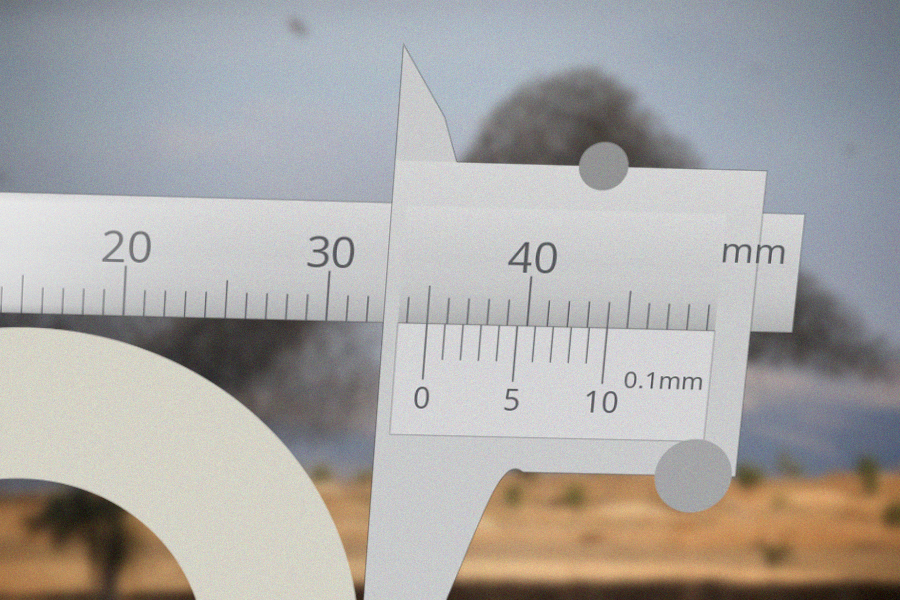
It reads 35.0 mm
